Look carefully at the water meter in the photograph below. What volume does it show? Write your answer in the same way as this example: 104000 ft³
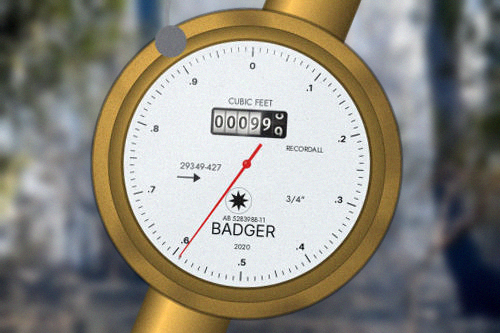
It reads 998.59 ft³
